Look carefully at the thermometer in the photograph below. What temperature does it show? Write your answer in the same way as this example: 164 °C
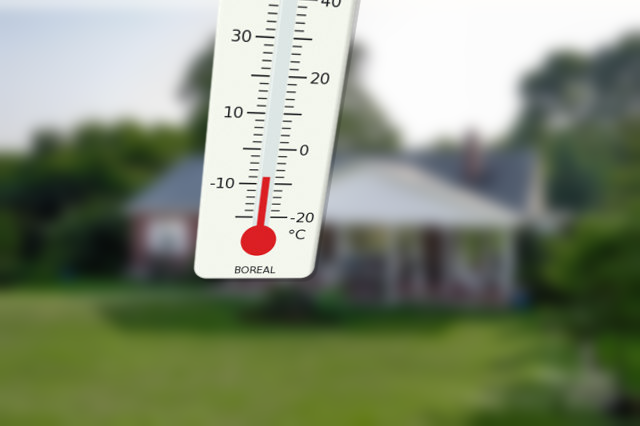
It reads -8 °C
